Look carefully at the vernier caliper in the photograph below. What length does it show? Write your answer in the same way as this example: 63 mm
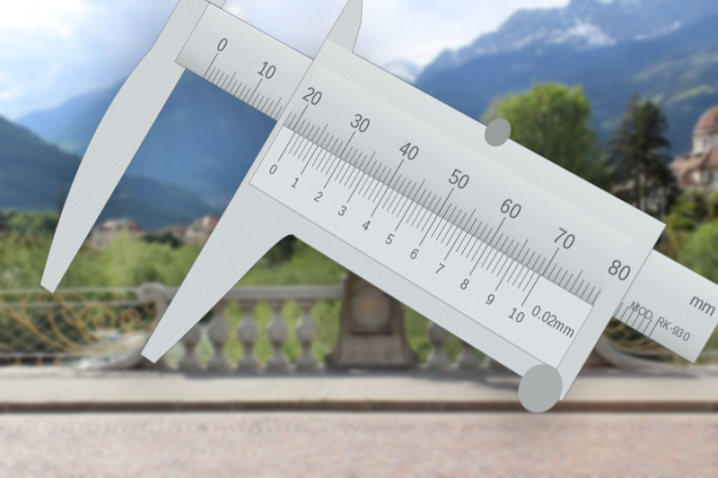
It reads 20.6 mm
